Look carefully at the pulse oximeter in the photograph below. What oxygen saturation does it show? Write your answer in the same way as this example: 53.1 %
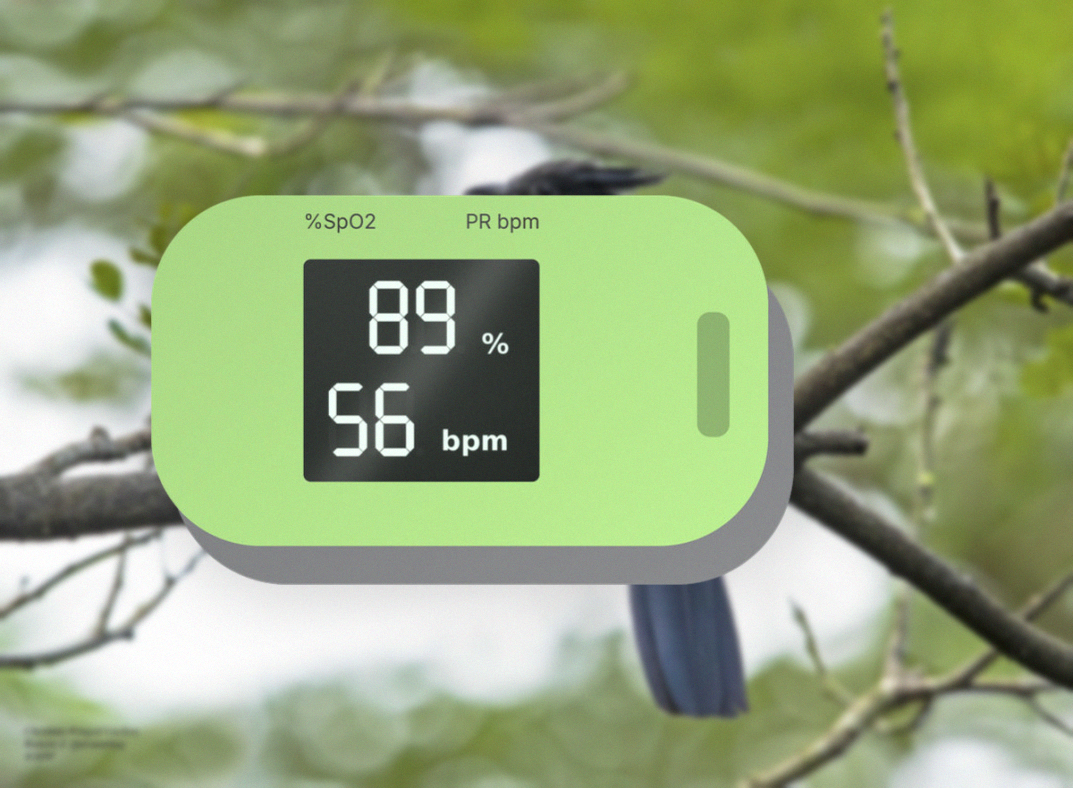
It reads 89 %
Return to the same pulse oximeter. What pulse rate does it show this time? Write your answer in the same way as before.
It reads 56 bpm
